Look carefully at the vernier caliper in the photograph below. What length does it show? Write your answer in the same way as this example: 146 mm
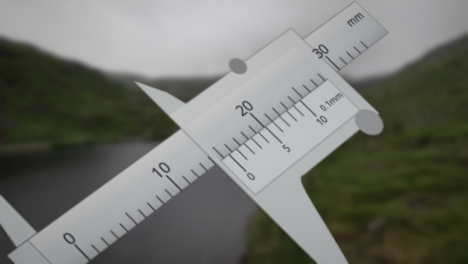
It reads 15.6 mm
